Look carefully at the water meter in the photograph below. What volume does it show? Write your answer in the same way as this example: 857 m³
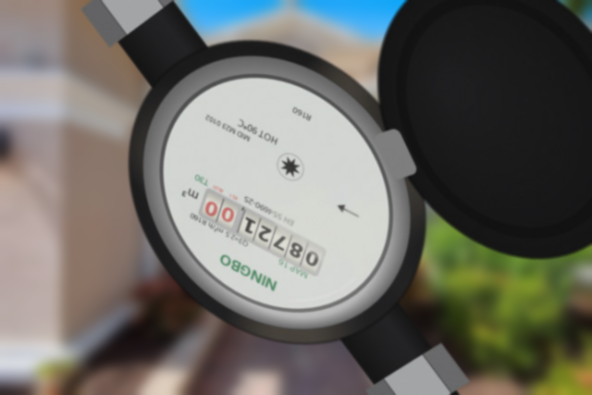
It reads 8721.00 m³
